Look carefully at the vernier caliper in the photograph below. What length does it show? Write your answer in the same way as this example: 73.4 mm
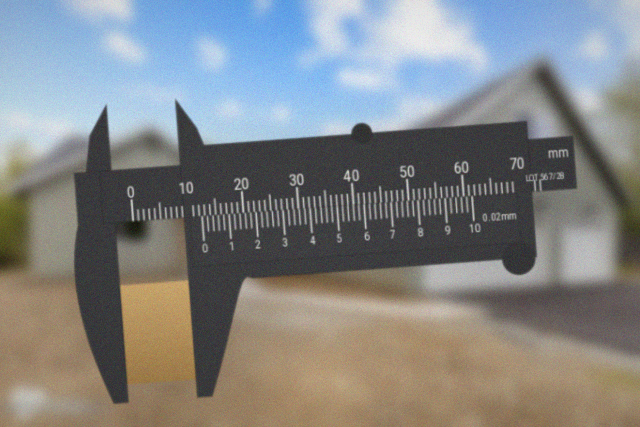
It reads 12.5 mm
